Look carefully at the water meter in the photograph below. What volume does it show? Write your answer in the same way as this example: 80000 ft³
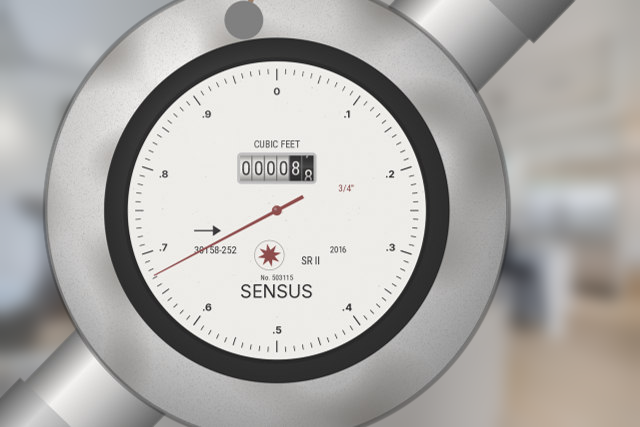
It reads 87.67 ft³
